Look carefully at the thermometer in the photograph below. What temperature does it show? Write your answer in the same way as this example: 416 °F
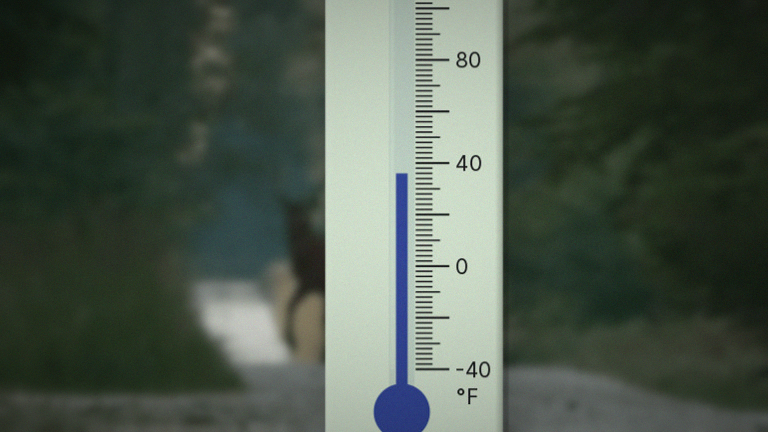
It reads 36 °F
